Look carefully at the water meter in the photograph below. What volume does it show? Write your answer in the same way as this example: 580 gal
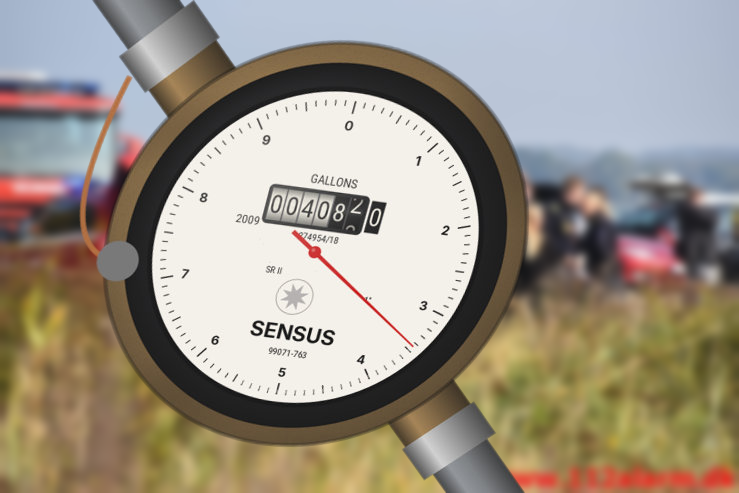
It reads 40823.4 gal
